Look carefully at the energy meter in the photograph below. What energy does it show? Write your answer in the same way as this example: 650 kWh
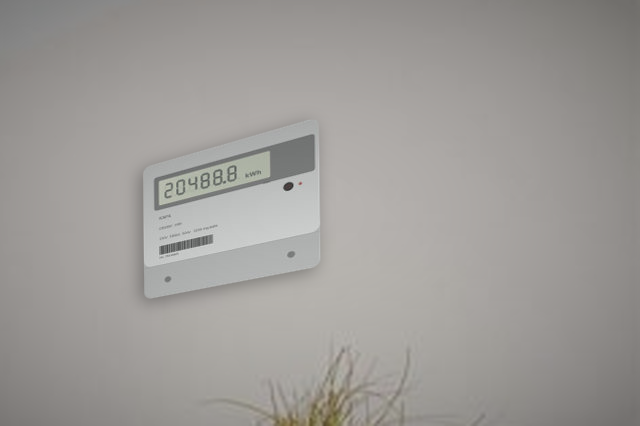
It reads 20488.8 kWh
